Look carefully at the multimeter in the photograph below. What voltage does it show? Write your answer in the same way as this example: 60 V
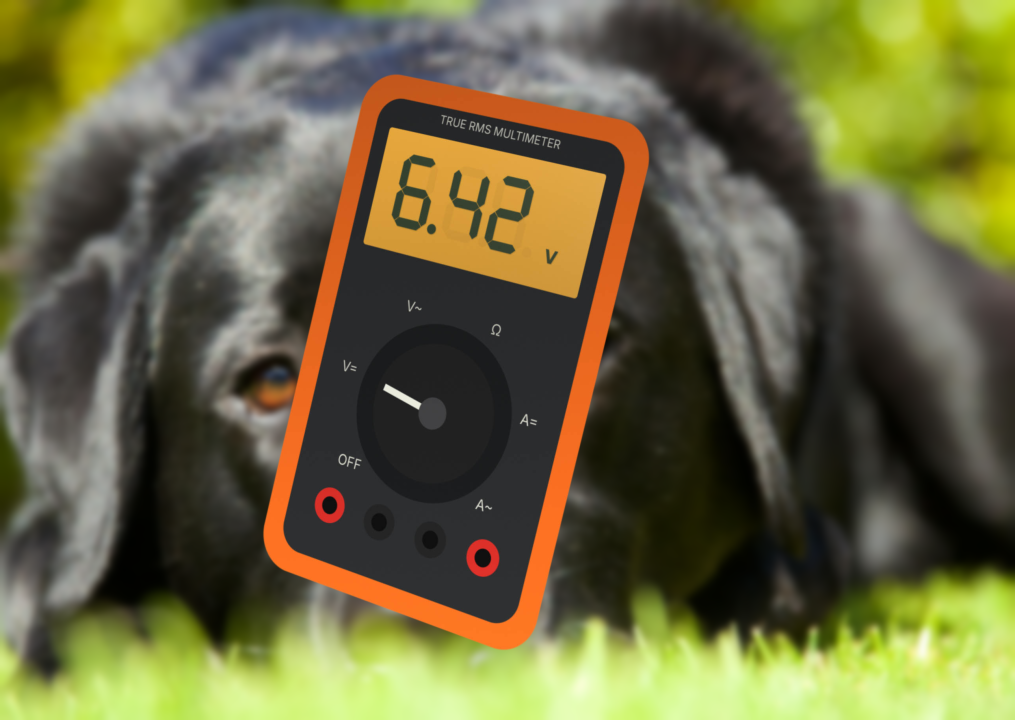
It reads 6.42 V
